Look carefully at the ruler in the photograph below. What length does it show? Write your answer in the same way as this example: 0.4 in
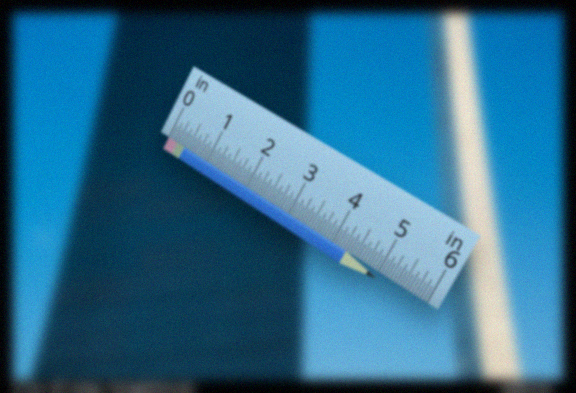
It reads 5 in
